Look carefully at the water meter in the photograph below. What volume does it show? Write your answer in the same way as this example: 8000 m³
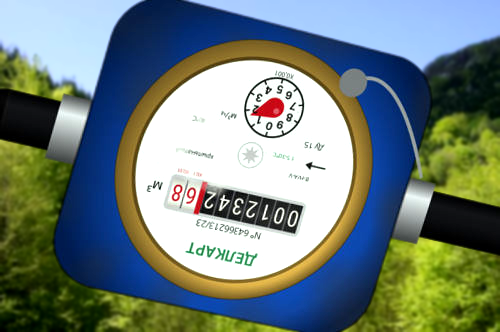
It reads 12342.681 m³
